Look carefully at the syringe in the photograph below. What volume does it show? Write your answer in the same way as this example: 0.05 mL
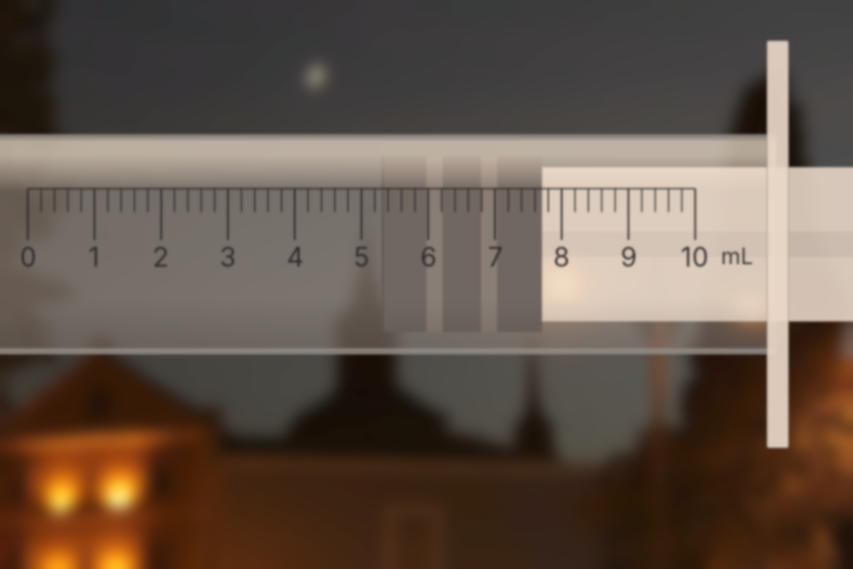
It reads 5.3 mL
